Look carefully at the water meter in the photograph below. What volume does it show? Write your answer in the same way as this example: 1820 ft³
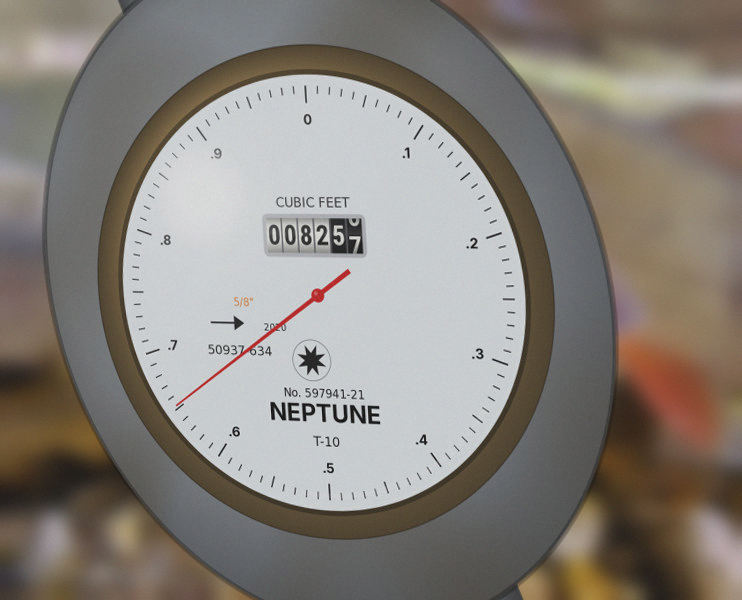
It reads 8256.65 ft³
